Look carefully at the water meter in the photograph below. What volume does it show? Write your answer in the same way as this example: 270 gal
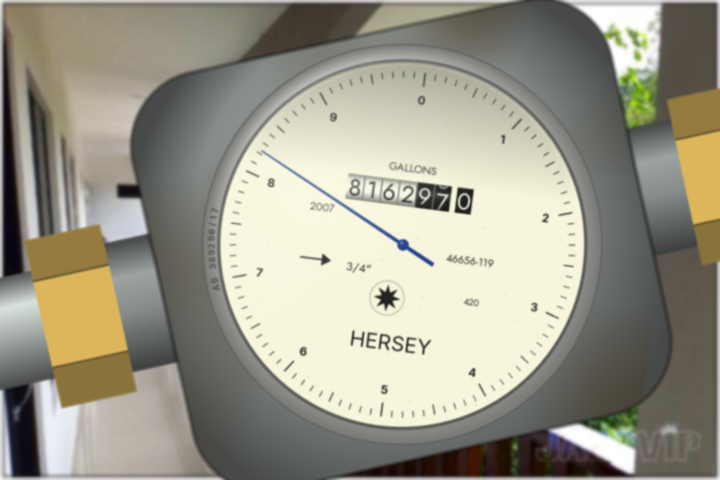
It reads 8162968.2 gal
